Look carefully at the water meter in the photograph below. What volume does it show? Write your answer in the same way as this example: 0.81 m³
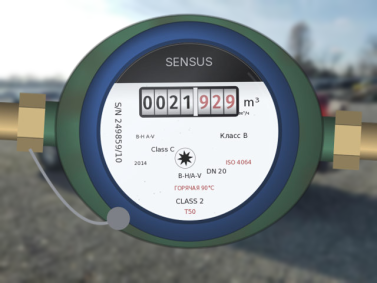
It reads 21.929 m³
